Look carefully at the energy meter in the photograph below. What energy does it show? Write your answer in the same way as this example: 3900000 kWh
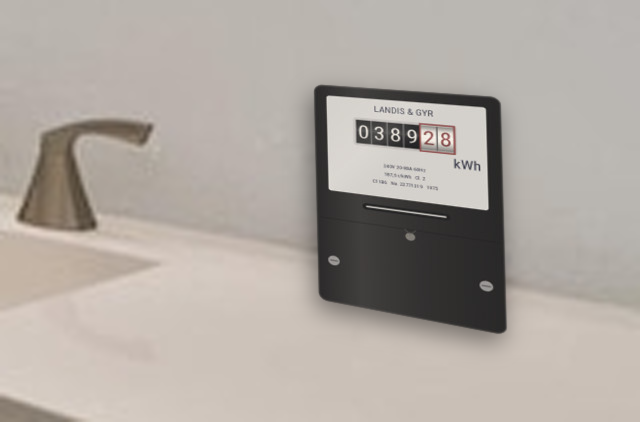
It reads 389.28 kWh
